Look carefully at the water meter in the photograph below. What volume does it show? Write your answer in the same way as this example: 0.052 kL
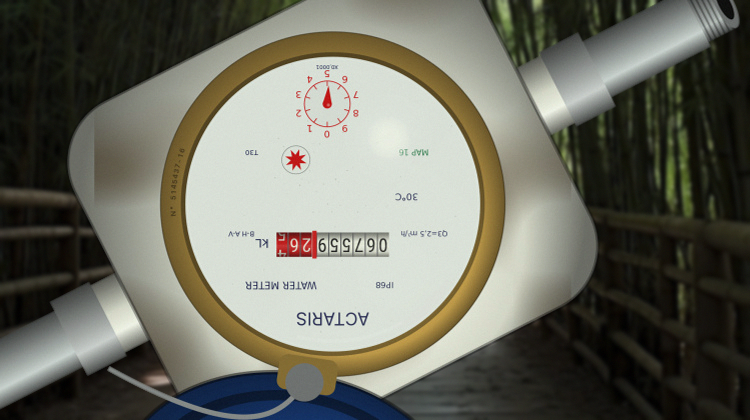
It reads 67559.2645 kL
